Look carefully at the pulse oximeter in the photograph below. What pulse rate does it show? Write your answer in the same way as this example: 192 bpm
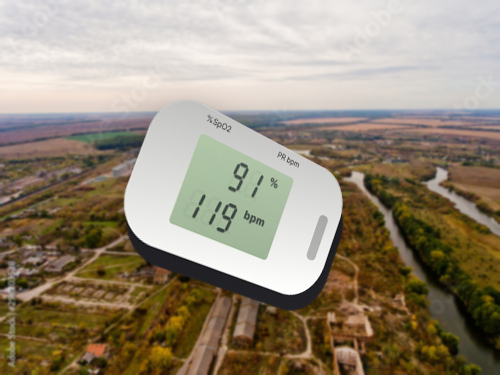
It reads 119 bpm
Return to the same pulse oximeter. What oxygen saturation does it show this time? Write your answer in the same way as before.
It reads 91 %
